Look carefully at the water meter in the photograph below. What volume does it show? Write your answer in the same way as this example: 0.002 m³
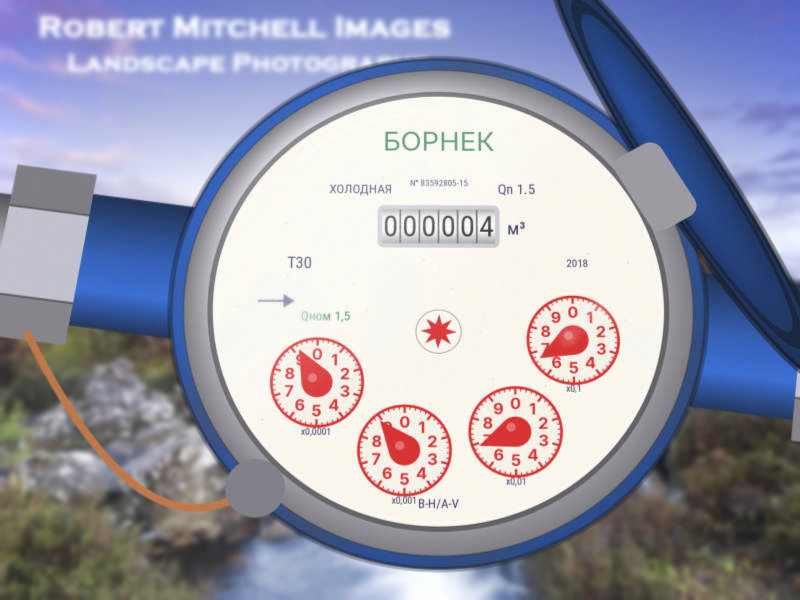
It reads 4.6689 m³
